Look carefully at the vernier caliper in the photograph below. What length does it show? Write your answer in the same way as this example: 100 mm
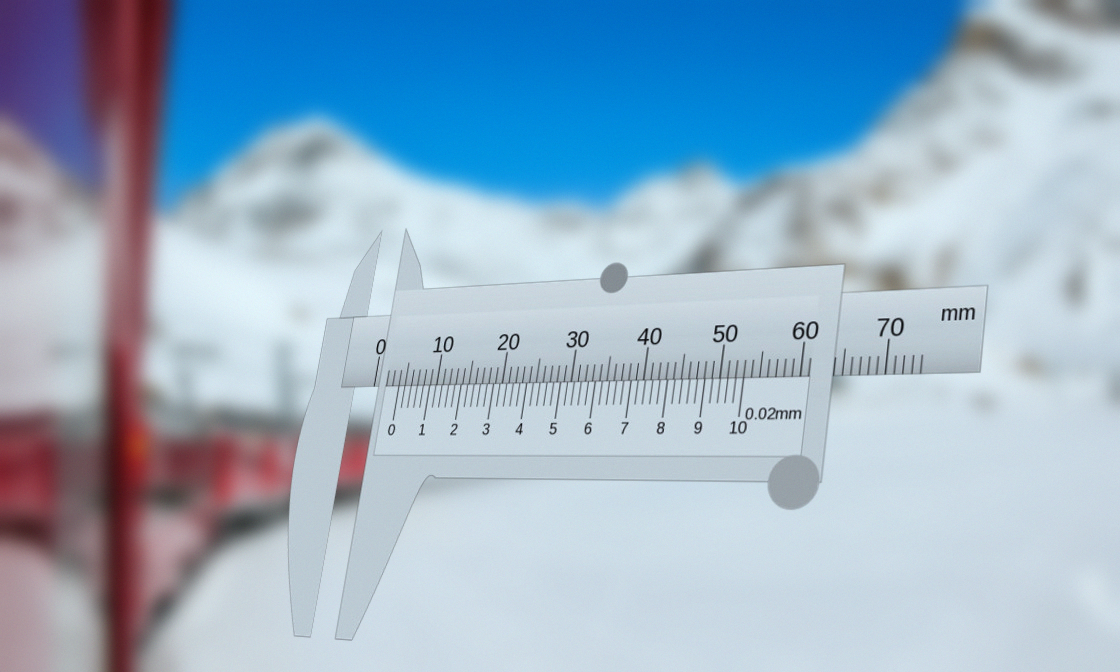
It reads 4.0 mm
